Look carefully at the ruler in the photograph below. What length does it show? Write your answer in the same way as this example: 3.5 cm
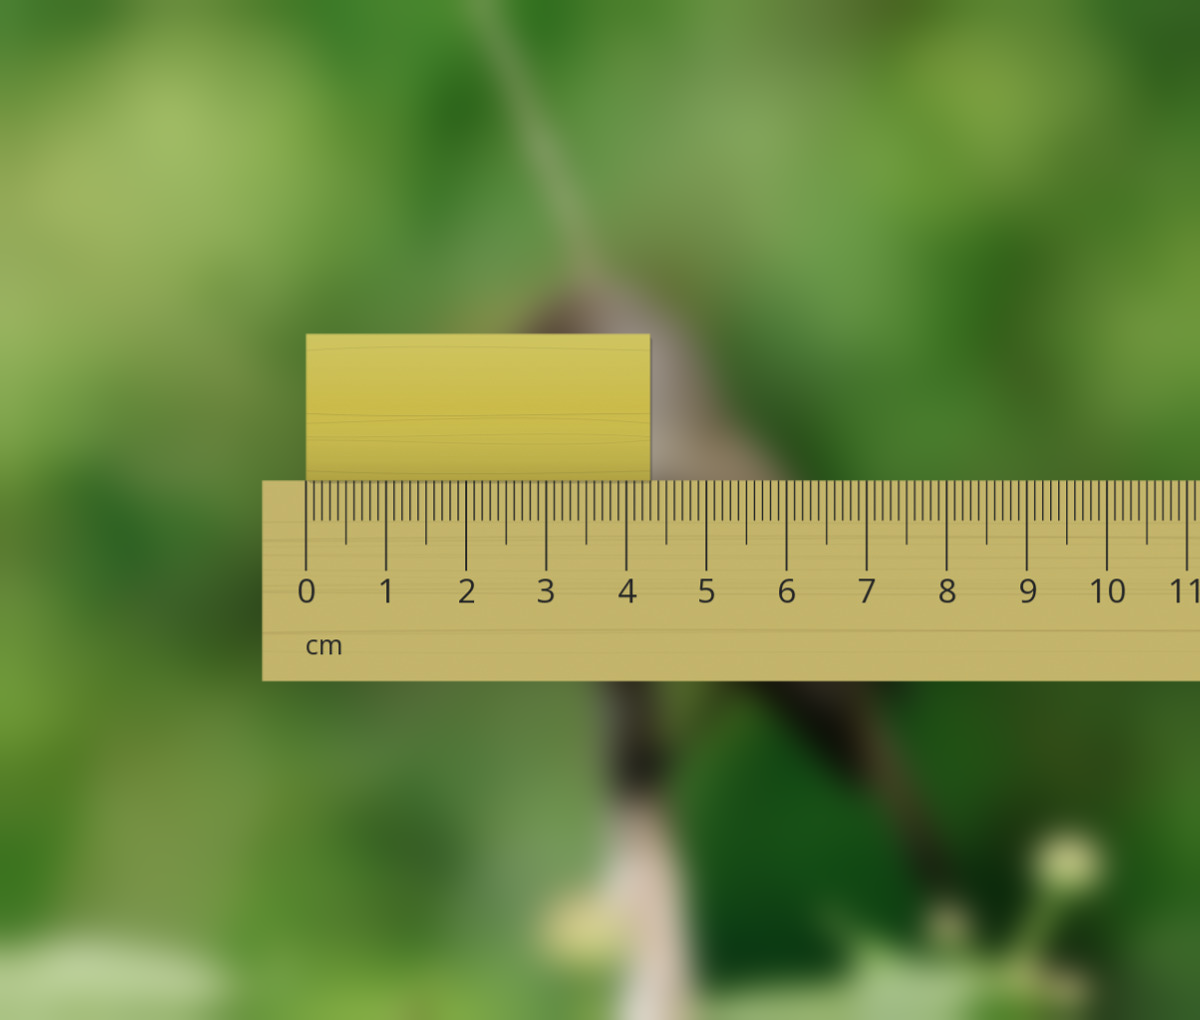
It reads 4.3 cm
